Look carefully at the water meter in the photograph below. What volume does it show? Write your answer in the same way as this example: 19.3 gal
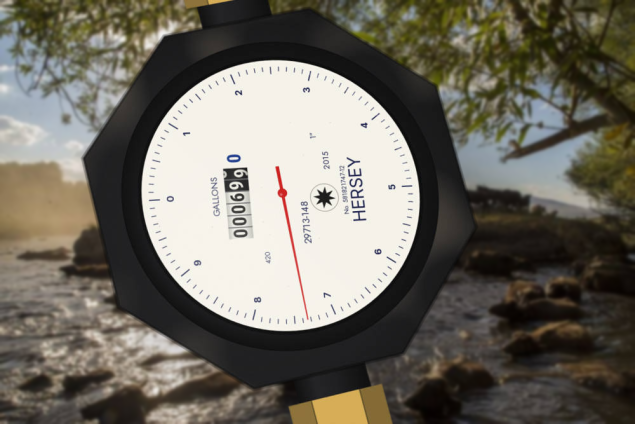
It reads 6987.3 gal
